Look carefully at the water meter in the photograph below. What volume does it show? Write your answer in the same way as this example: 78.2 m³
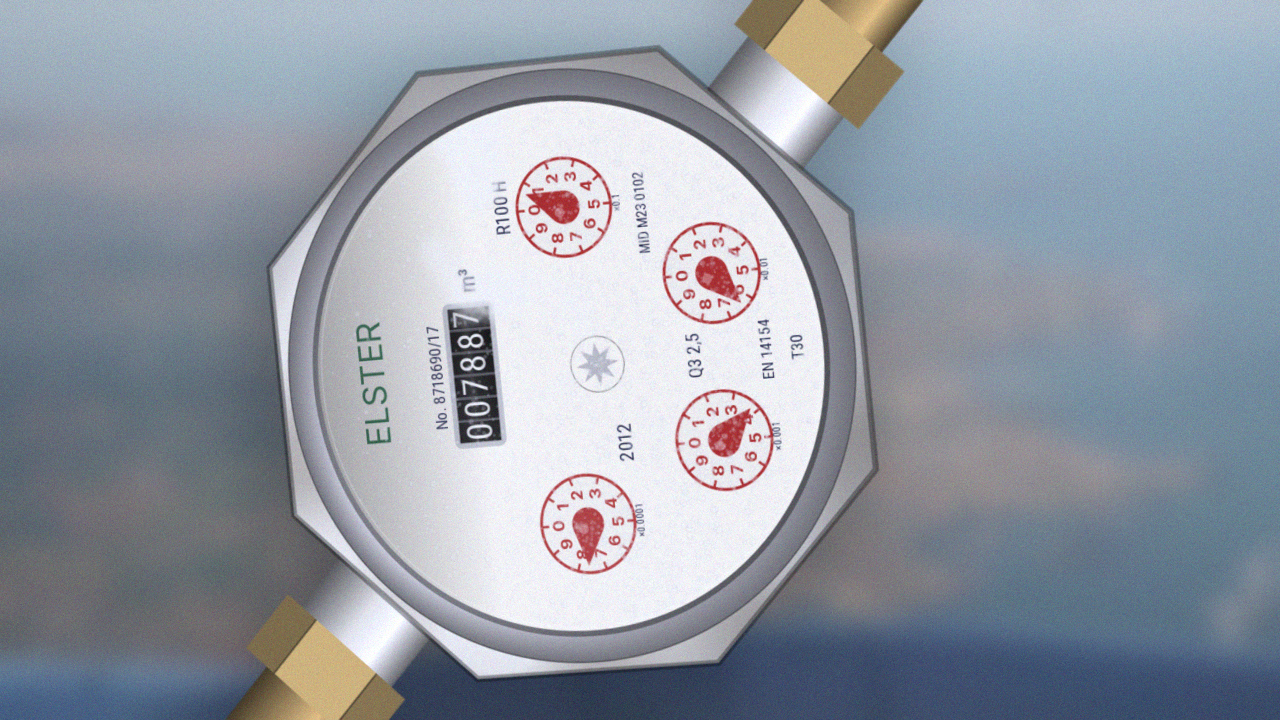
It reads 7887.0637 m³
